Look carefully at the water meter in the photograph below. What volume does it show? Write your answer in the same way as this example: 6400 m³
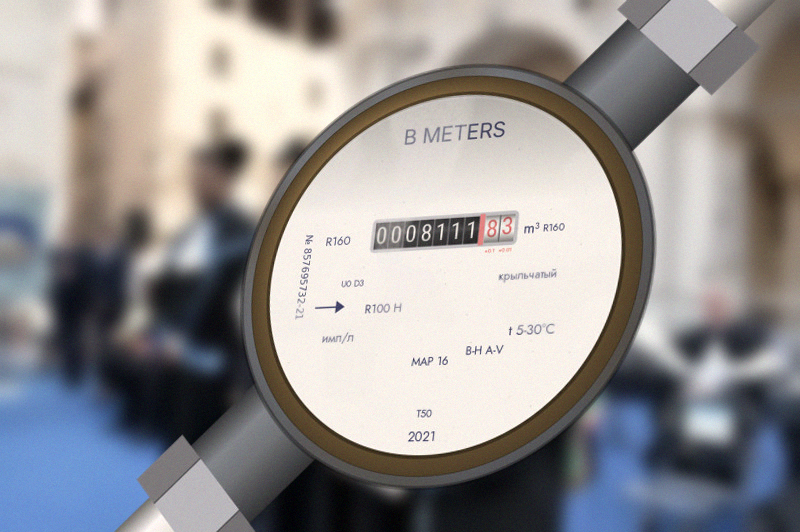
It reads 8111.83 m³
